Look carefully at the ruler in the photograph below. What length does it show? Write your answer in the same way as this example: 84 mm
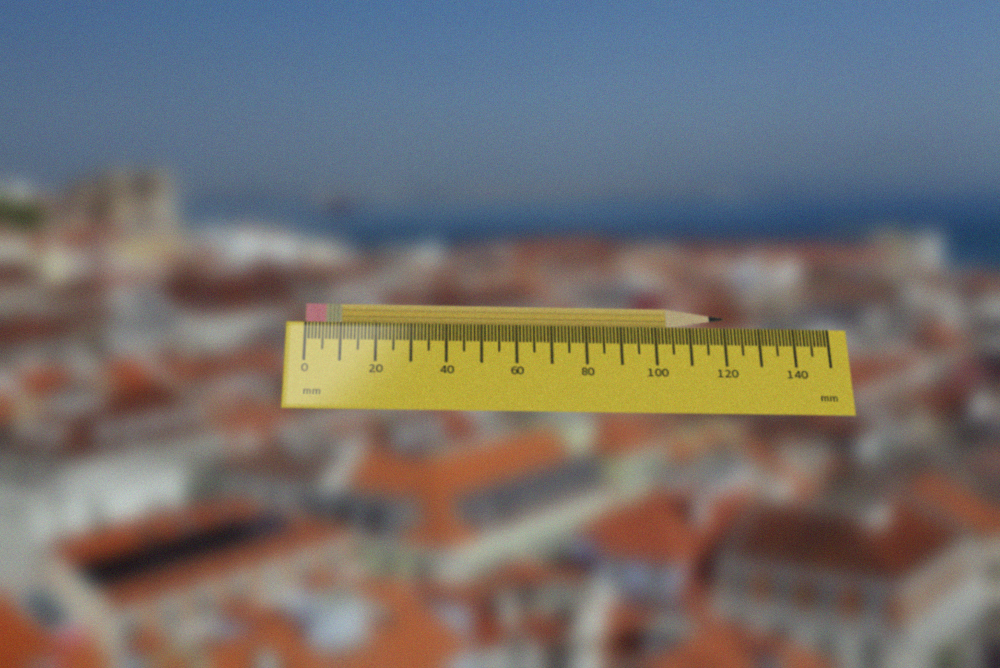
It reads 120 mm
